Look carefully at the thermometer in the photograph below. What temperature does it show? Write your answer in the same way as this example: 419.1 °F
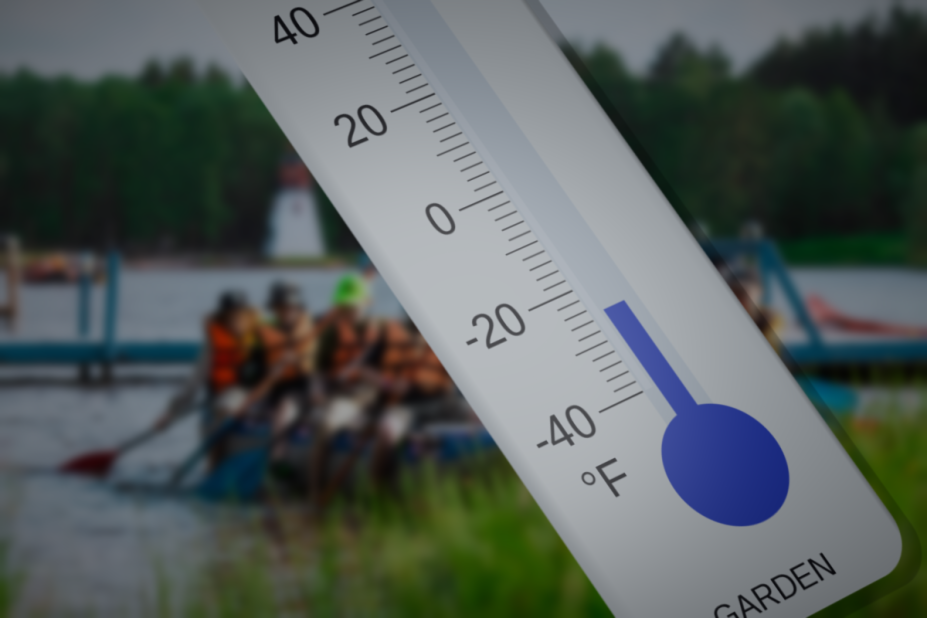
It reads -25 °F
